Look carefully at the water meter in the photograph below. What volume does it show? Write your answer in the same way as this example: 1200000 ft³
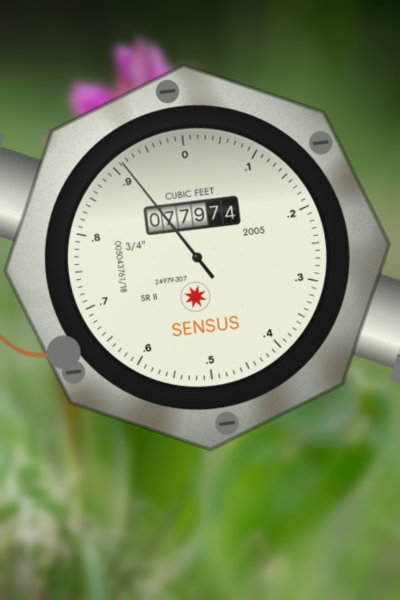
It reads 77973.91 ft³
